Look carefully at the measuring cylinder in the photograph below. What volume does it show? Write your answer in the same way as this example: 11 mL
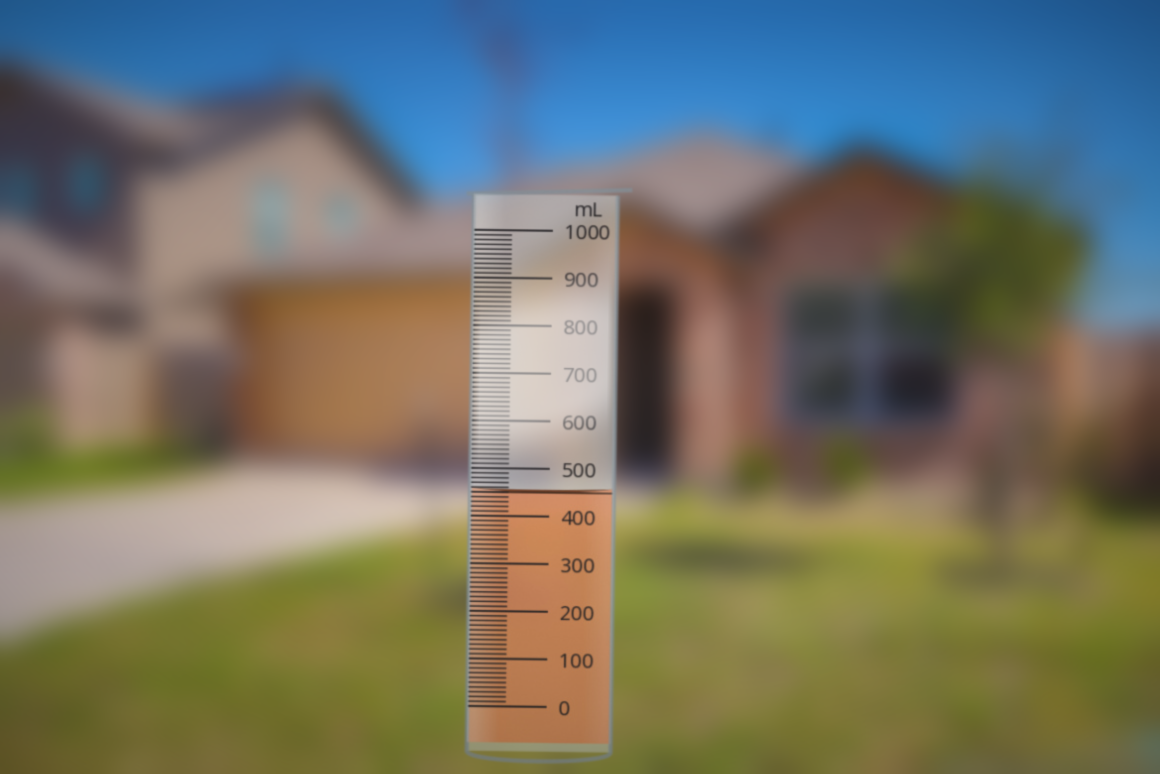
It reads 450 mL
